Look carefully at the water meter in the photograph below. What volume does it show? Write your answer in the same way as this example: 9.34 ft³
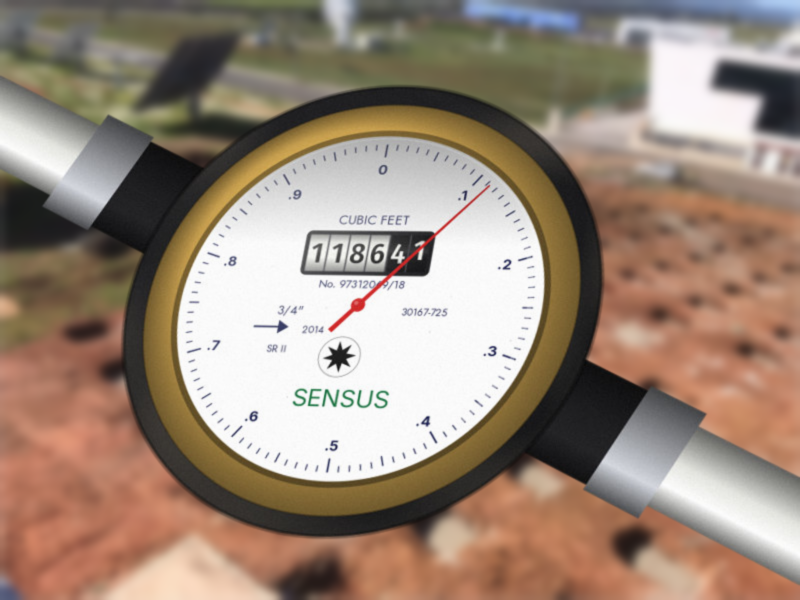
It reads 118641.11 ft³
